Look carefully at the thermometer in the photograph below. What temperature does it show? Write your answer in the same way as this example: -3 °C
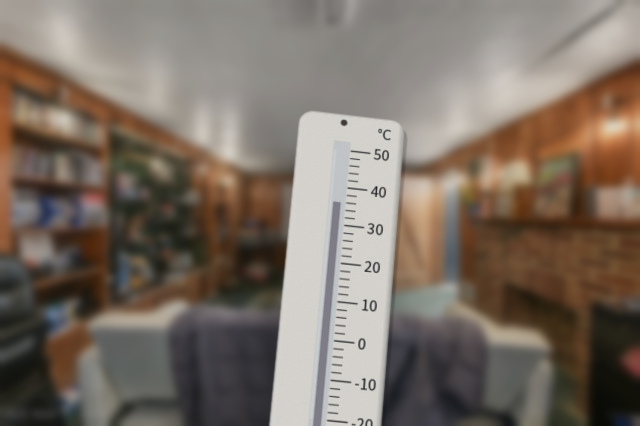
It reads 36 °C
